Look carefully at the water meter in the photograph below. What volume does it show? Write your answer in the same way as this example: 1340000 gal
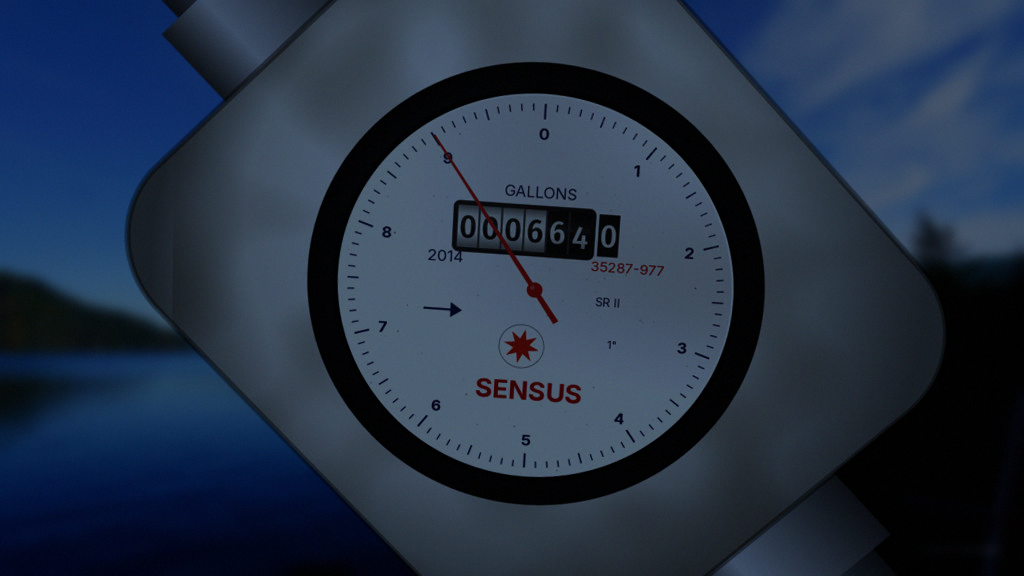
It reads 6639.0 gal
